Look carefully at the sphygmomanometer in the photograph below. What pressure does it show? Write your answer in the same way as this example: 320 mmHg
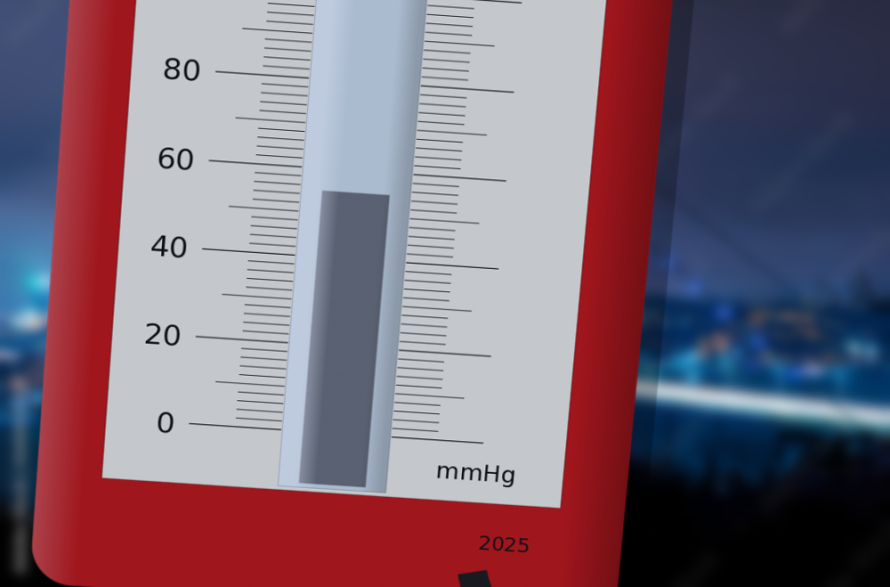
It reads 55 mmHg
